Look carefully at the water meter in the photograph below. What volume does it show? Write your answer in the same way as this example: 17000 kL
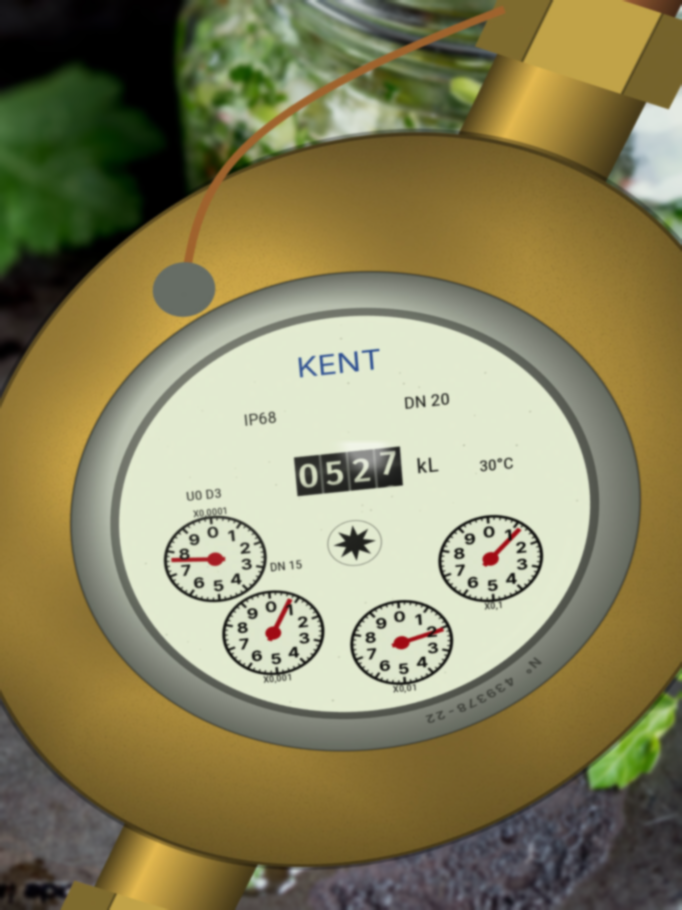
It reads 527.1207 kL
